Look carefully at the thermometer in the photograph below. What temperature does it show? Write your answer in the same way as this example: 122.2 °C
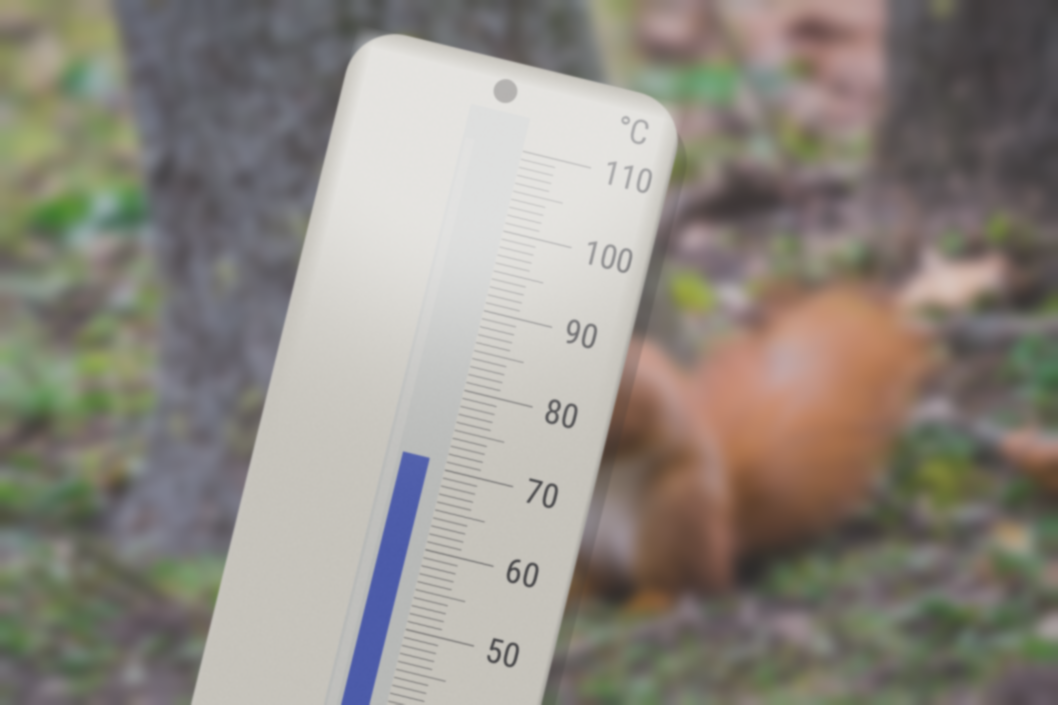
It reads 71 °C
